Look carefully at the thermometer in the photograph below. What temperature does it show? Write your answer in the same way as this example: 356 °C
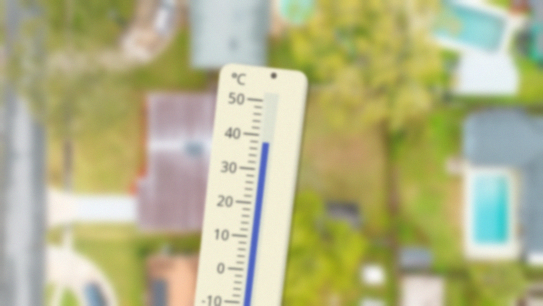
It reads 38 °C
